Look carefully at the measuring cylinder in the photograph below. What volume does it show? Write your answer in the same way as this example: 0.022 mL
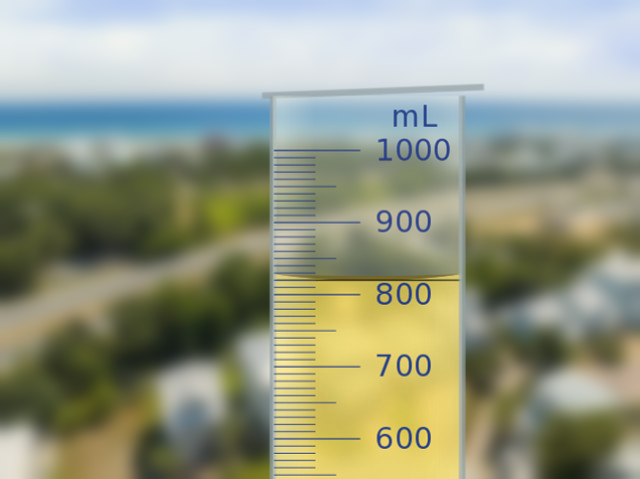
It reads 820 mL
